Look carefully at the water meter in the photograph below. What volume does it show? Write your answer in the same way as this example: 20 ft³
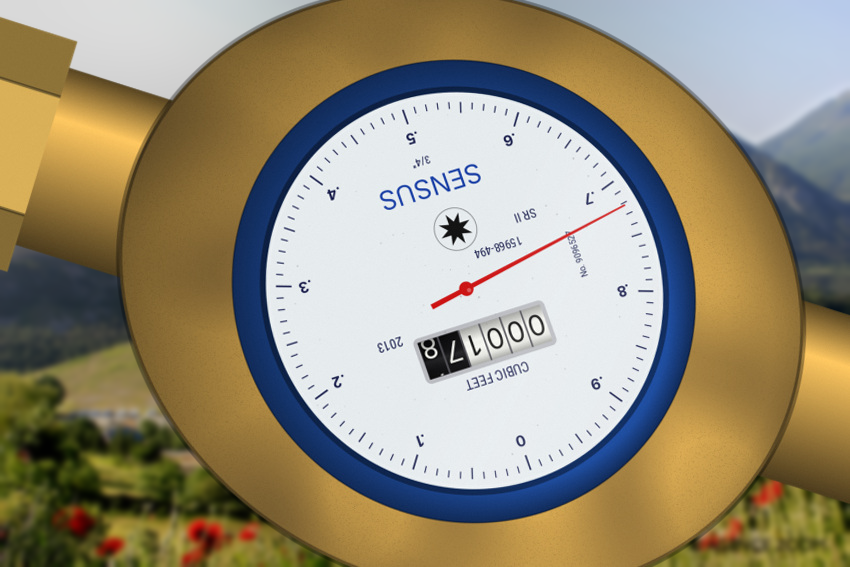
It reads 177.72 ft³
